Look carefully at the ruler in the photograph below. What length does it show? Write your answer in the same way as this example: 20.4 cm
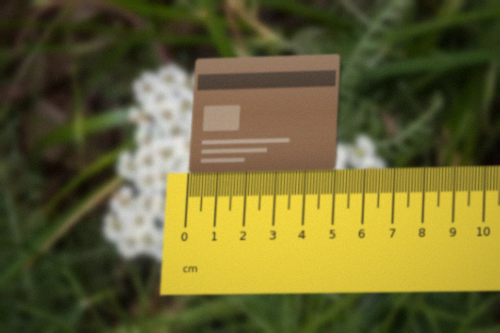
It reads 5 cm
